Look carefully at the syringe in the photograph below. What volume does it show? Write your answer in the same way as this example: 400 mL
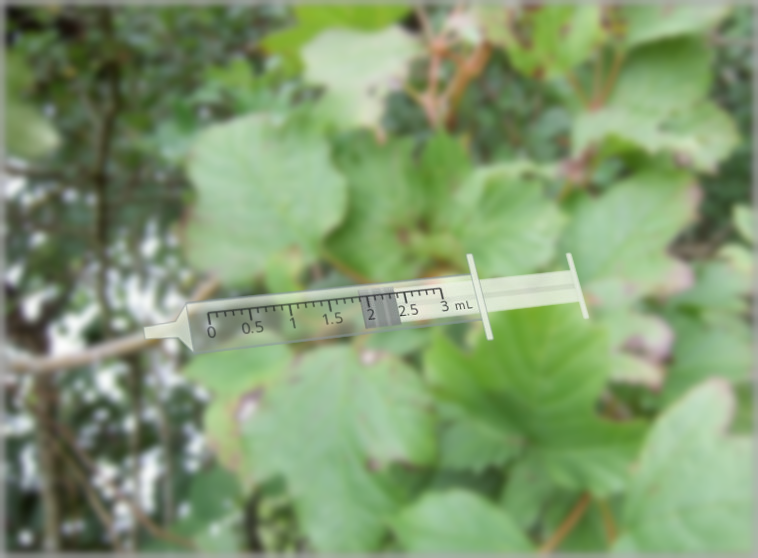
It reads 1.9 mL
